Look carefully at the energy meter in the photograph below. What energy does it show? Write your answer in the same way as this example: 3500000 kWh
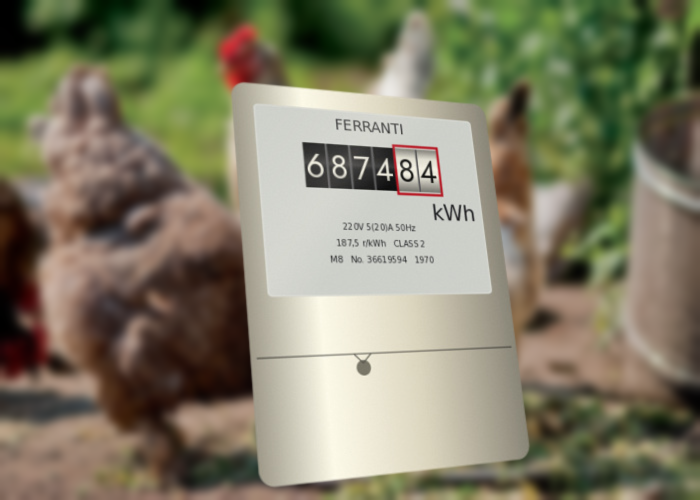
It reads 6874.84 kWh
